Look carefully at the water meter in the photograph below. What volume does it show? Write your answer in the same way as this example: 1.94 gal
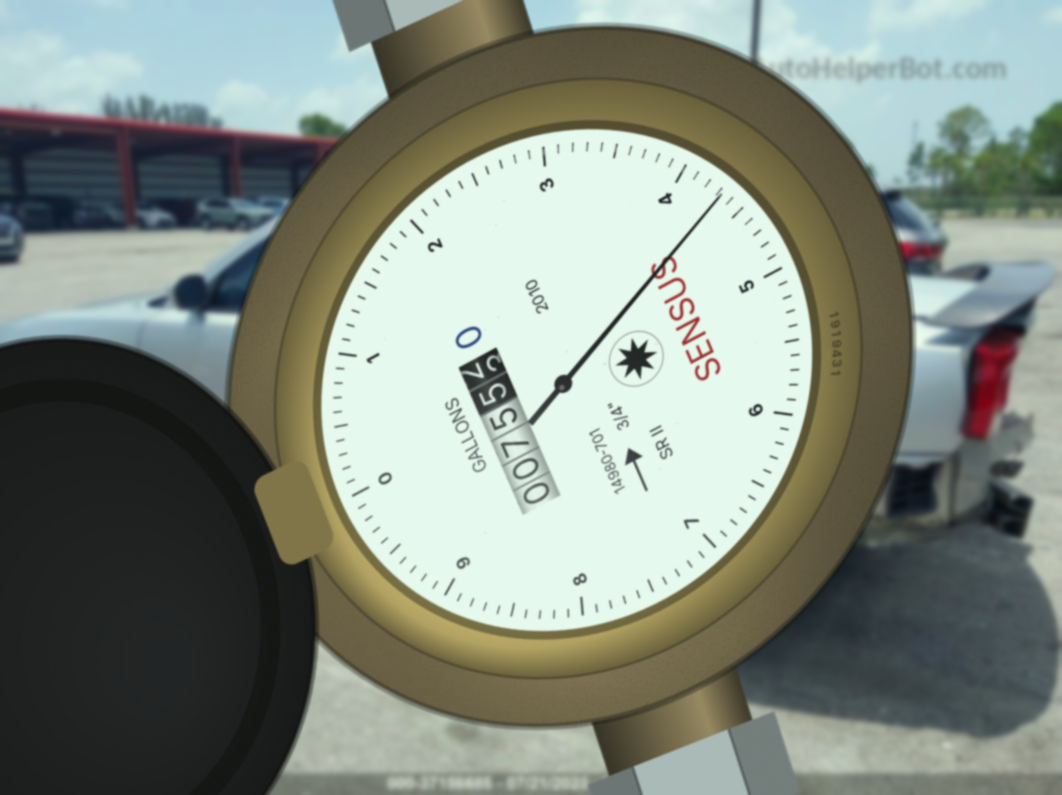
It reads 75524.3 gal
